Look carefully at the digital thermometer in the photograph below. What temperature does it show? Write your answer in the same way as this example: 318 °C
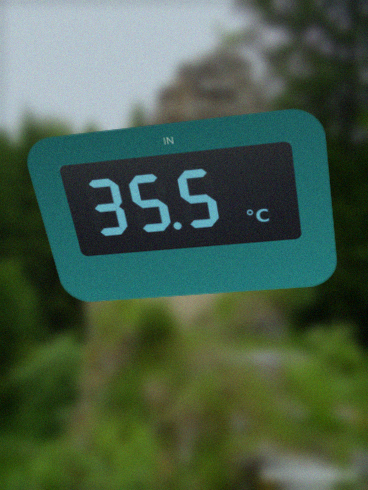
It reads 35.5 °C
